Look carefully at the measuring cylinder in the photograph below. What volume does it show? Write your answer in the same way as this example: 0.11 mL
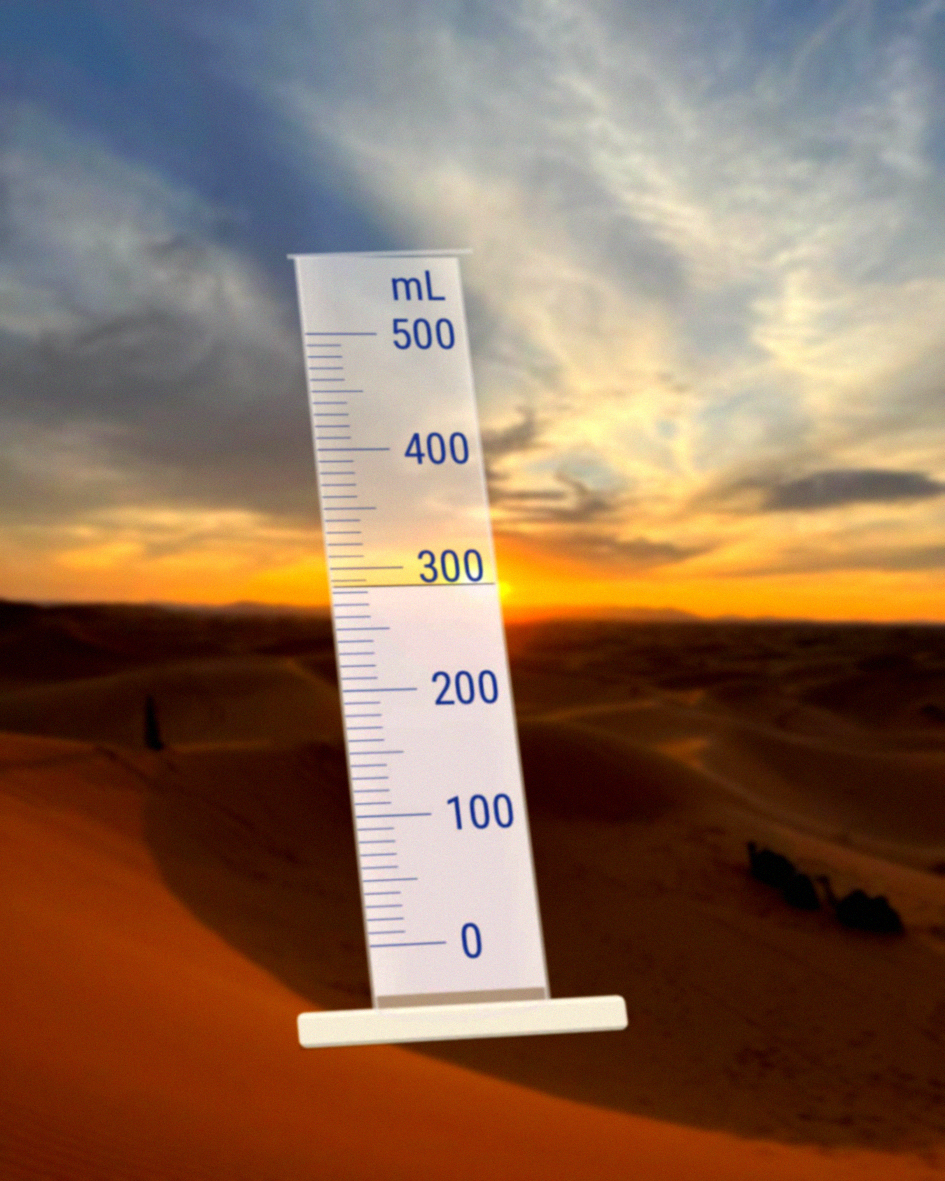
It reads 285 mL
